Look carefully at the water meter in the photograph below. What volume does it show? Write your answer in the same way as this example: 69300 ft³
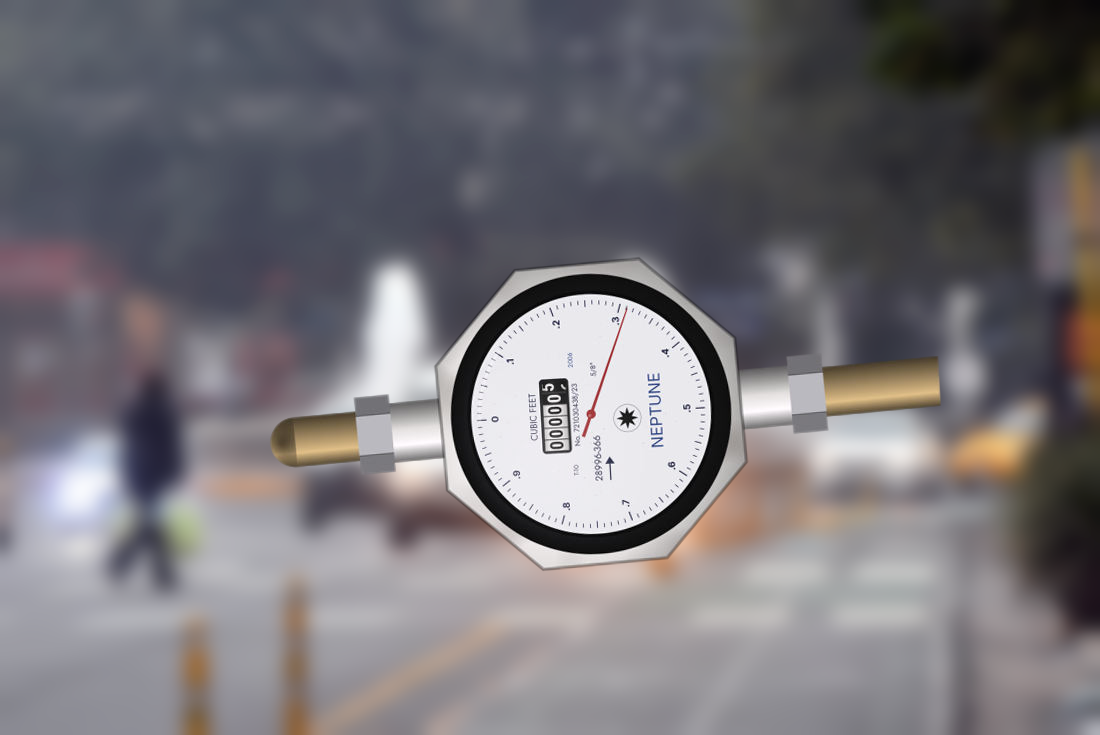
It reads 5.31 ft³
